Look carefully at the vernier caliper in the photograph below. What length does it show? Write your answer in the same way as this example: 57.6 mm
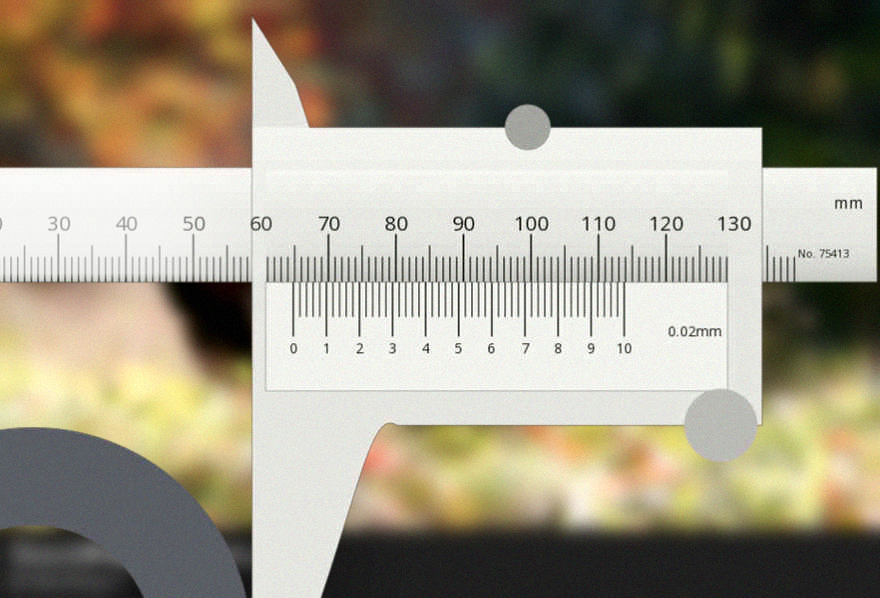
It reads 64.8 mm
